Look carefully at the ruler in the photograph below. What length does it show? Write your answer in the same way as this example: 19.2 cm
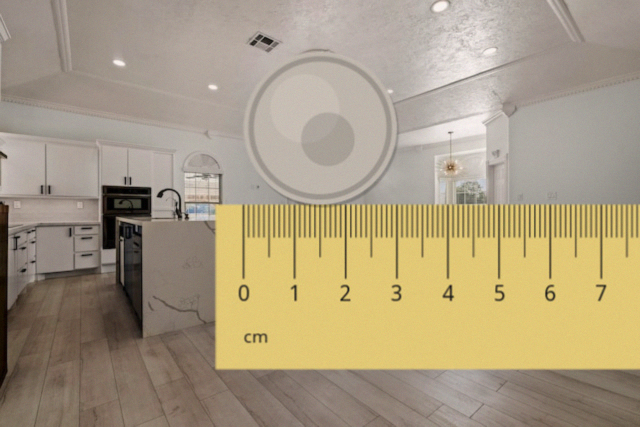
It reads 3 cm
